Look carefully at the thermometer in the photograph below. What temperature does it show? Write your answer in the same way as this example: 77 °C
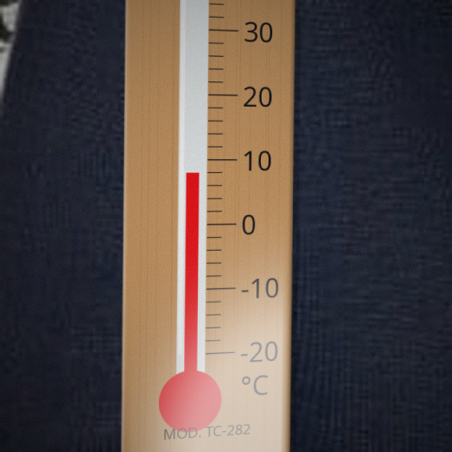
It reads 8 °C
